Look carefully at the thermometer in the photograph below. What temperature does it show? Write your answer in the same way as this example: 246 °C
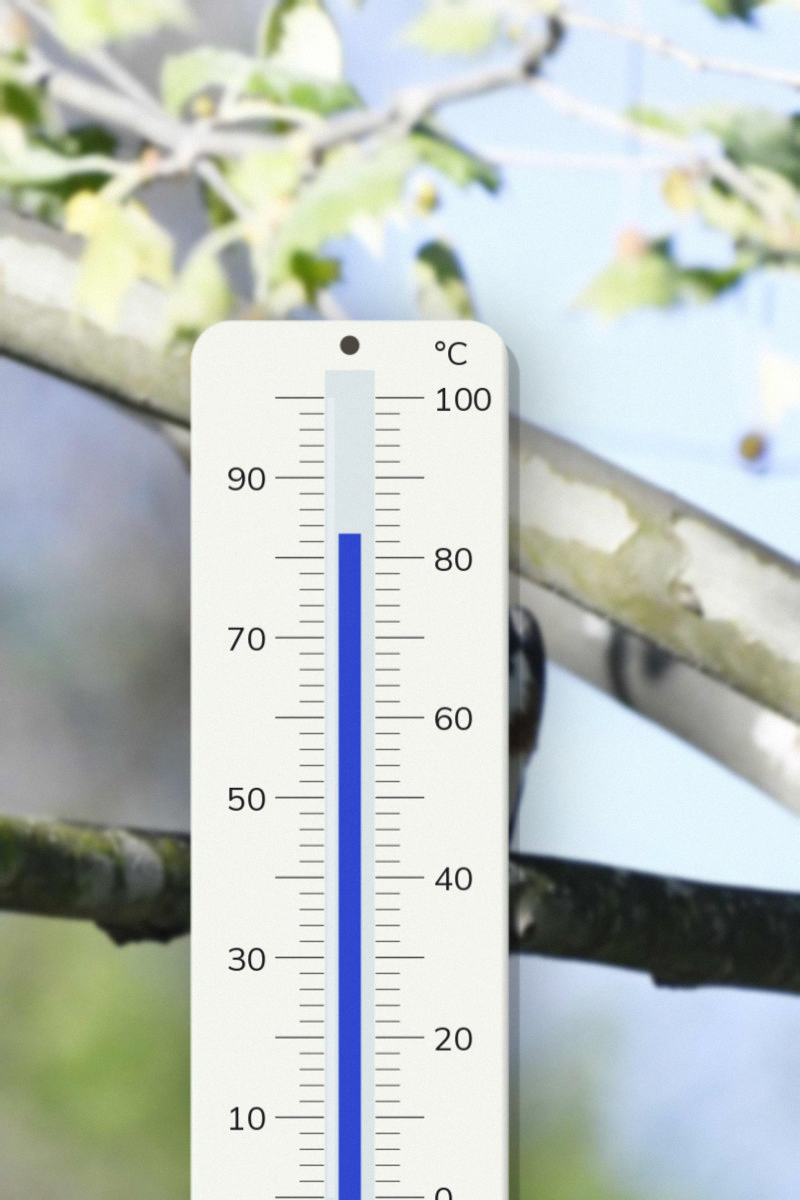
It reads 83 °C
